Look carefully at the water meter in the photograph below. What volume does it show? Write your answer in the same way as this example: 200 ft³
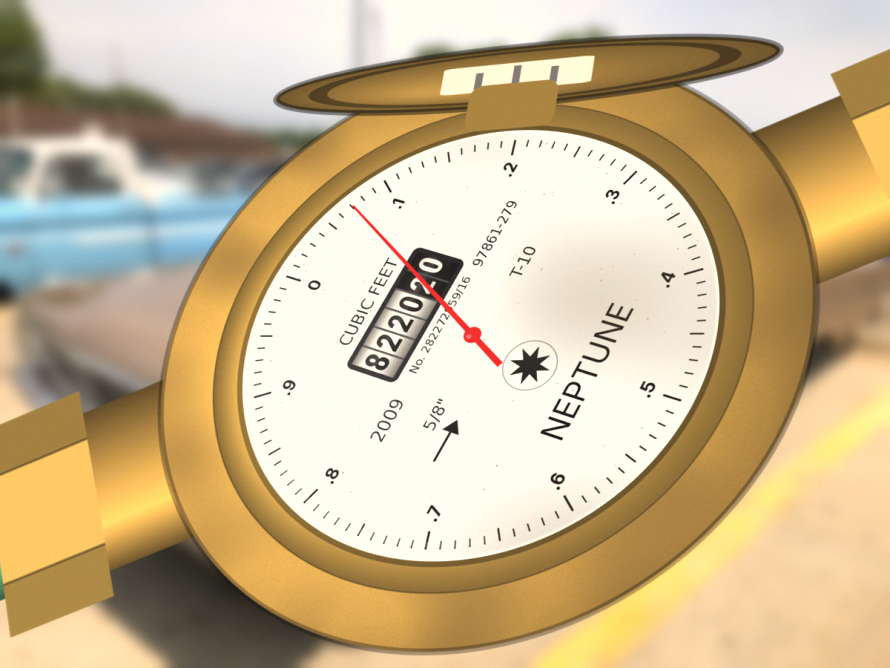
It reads 822020.07 ft³
